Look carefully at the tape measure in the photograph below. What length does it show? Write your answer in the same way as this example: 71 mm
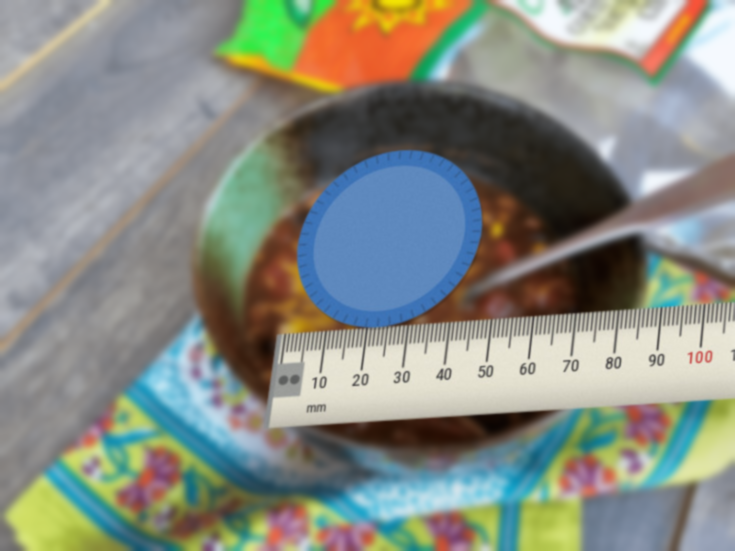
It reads 45 mm
